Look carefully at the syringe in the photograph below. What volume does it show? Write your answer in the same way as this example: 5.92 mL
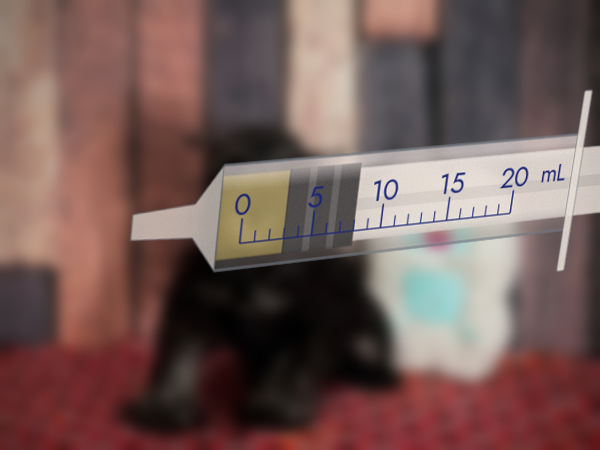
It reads 3 mL
